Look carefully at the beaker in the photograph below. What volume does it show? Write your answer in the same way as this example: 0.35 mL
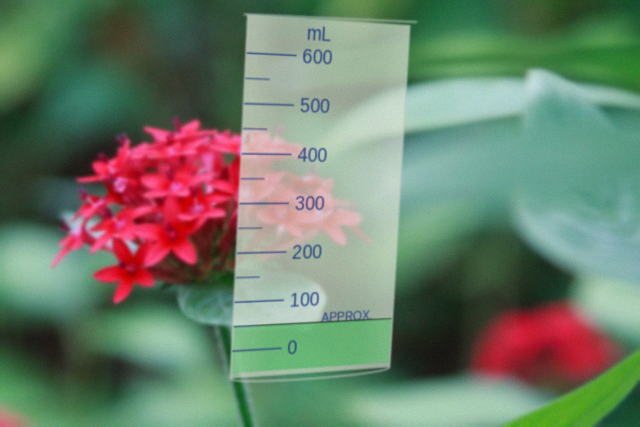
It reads 50 mL
